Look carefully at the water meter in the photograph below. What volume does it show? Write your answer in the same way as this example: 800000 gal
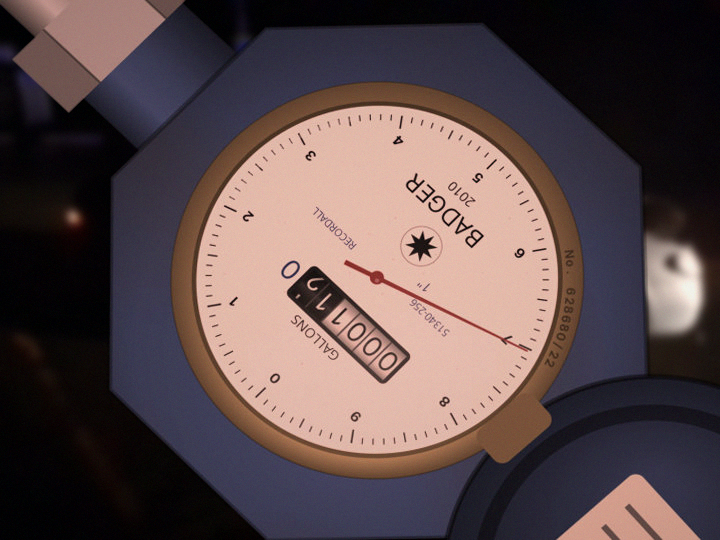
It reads 1117.0 gal
